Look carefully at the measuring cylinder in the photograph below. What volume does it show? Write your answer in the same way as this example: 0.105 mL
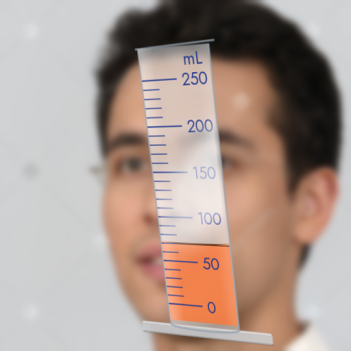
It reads 70 mL
